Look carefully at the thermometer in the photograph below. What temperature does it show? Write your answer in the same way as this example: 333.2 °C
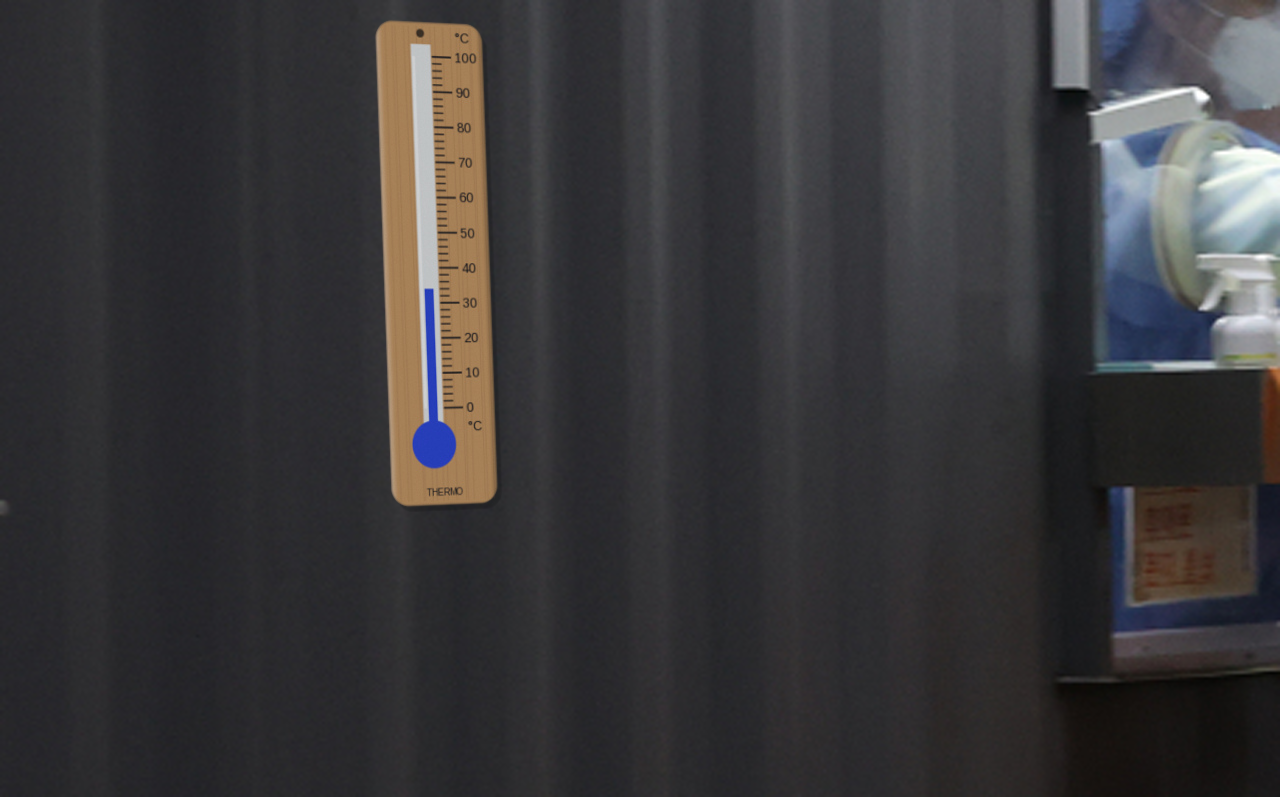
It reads 34 °C
